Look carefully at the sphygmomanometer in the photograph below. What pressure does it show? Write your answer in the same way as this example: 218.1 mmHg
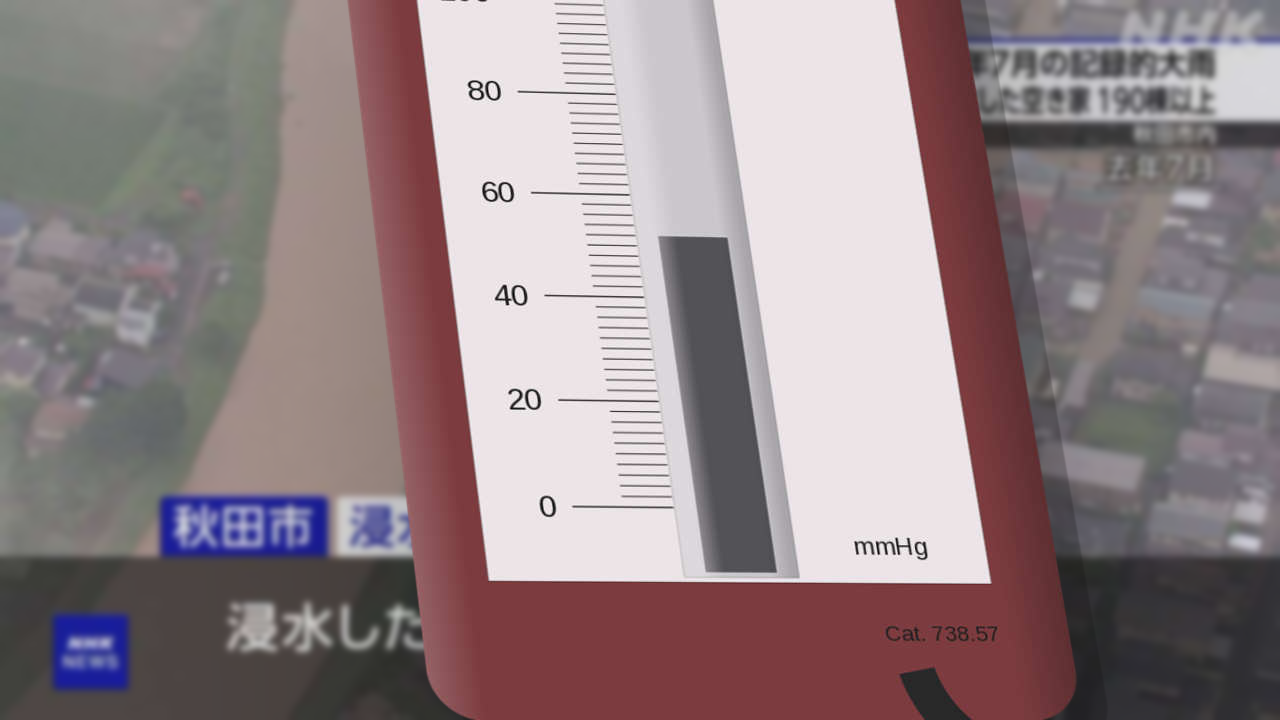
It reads 52 mmHg
